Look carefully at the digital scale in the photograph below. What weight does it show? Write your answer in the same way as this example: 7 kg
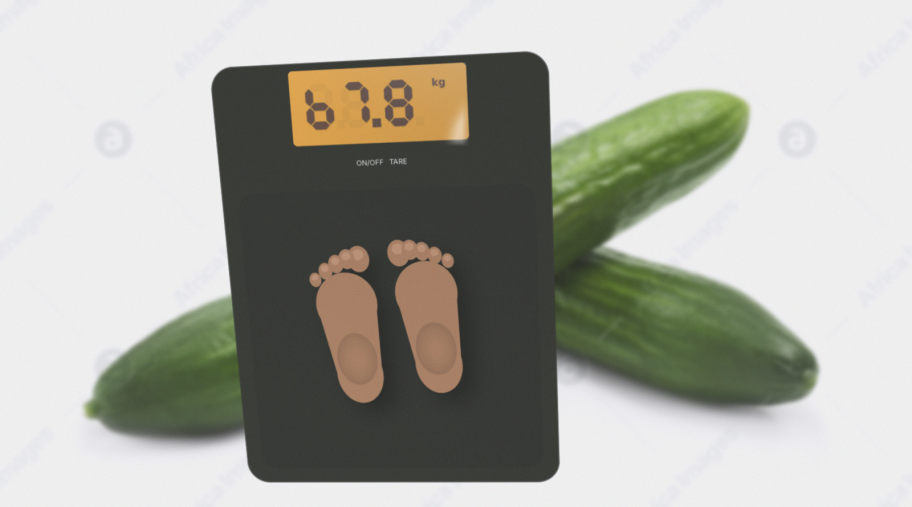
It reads 67.8 kg
